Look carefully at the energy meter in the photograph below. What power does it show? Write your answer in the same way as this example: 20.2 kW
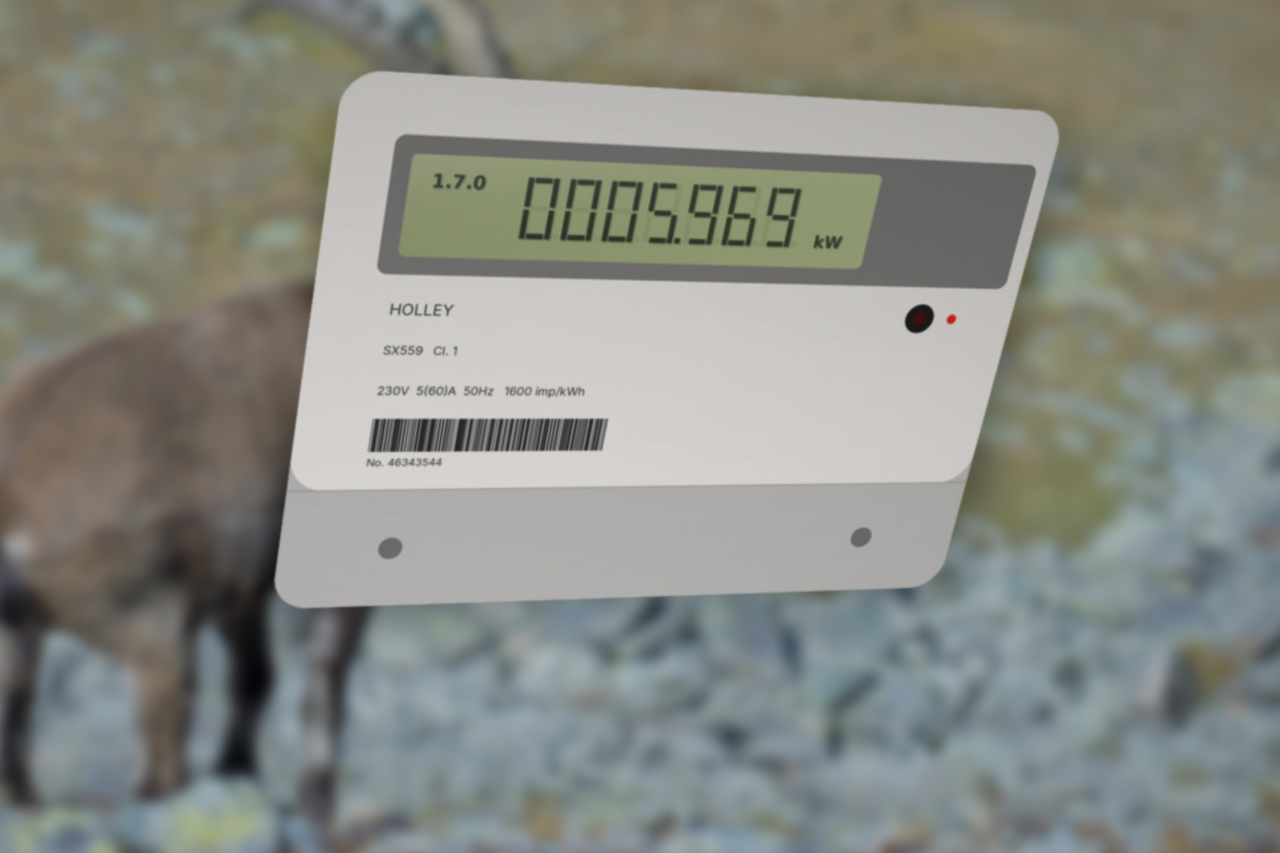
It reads 5.969 kW
